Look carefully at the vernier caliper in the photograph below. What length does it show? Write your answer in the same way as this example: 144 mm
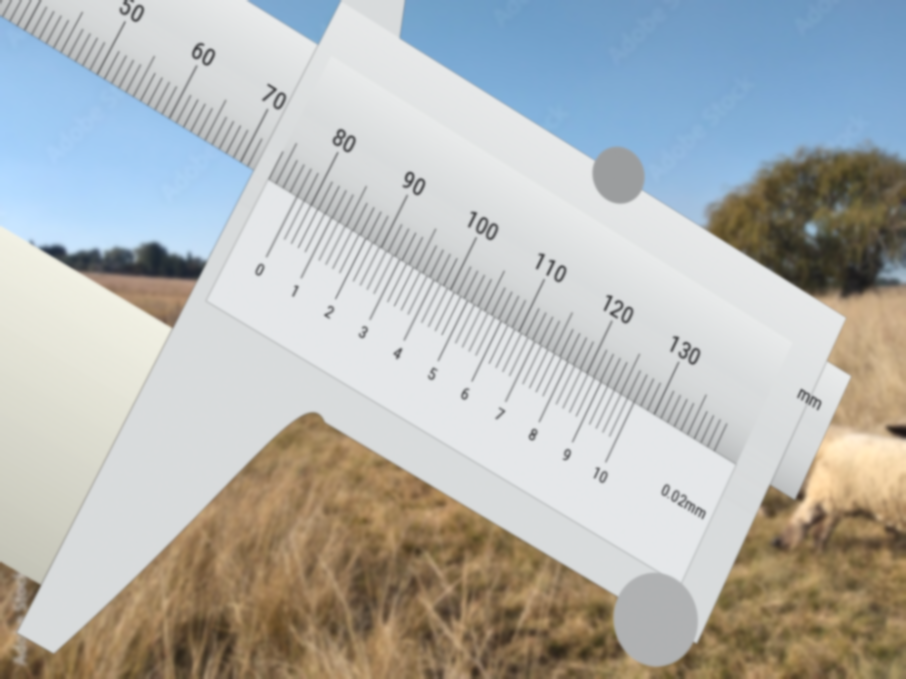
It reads 78.0 mm
